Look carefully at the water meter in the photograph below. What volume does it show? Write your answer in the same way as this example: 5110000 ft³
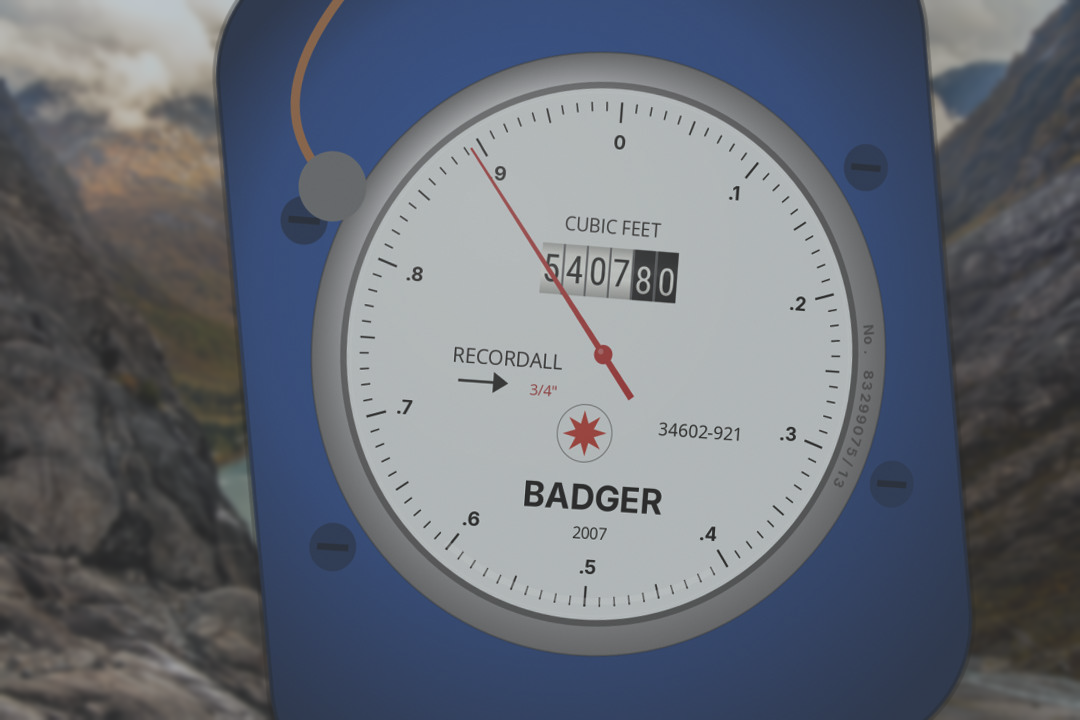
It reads 540779.89 ft³
